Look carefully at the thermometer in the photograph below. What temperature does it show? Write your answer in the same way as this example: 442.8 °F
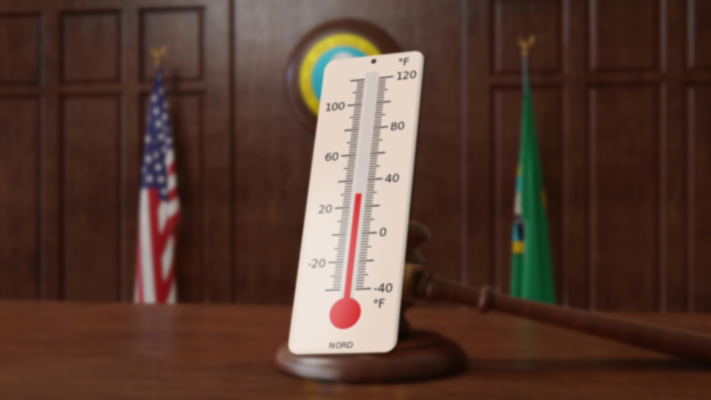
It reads 30 °F
